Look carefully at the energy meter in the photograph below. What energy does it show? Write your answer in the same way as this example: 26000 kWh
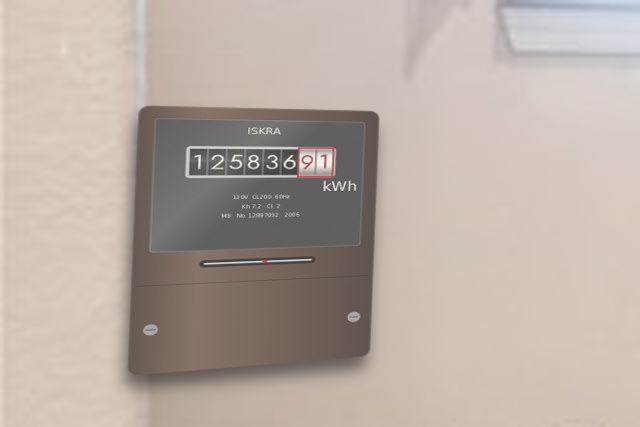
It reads 125836.91 kWh
